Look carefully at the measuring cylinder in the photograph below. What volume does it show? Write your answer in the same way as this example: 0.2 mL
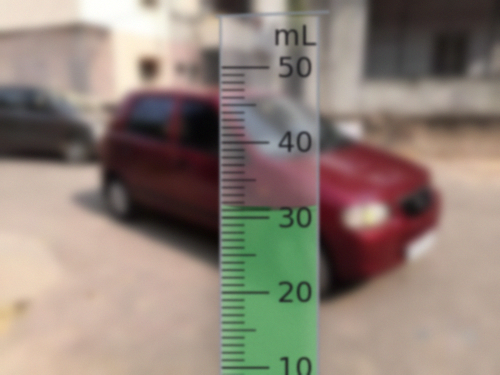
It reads 31 mL
